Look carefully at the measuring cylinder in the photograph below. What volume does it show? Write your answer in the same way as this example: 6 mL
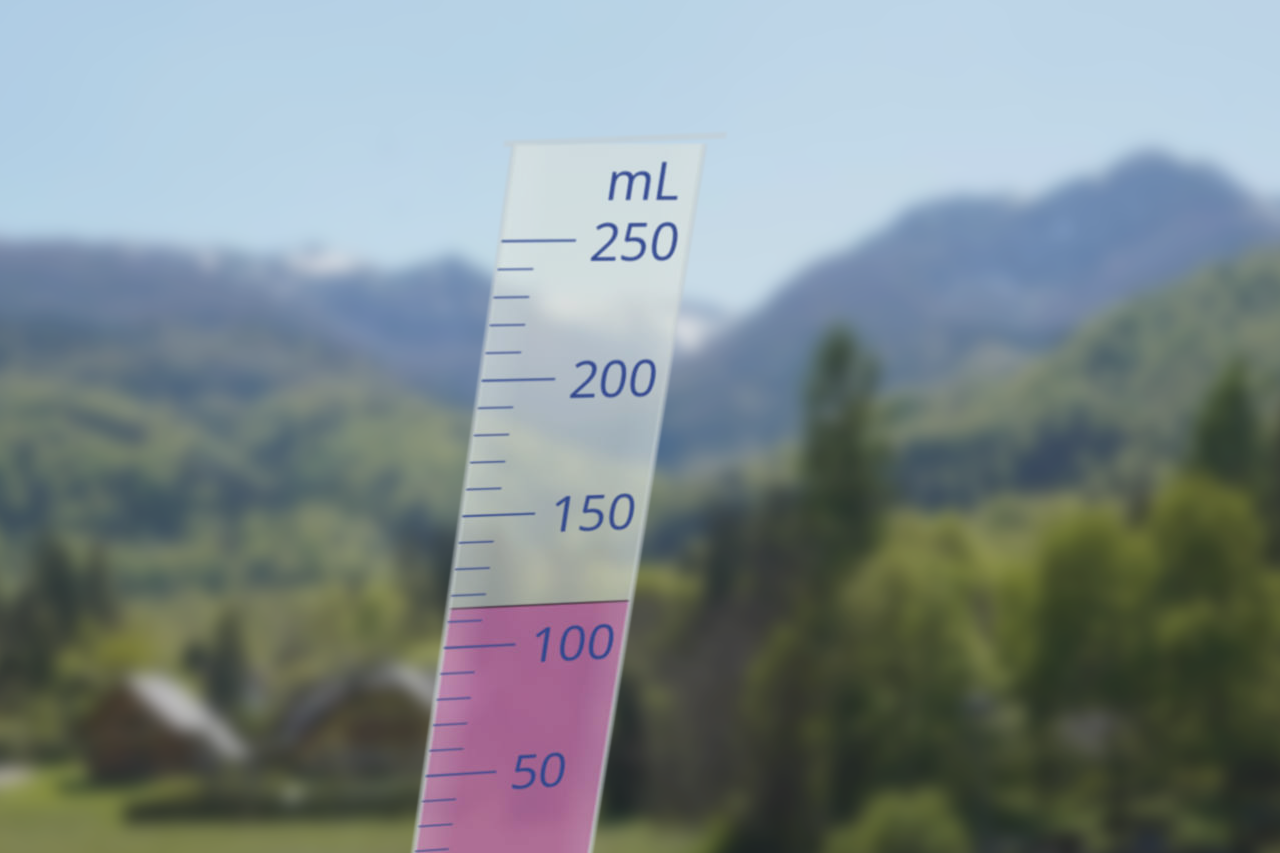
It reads 115 mL
